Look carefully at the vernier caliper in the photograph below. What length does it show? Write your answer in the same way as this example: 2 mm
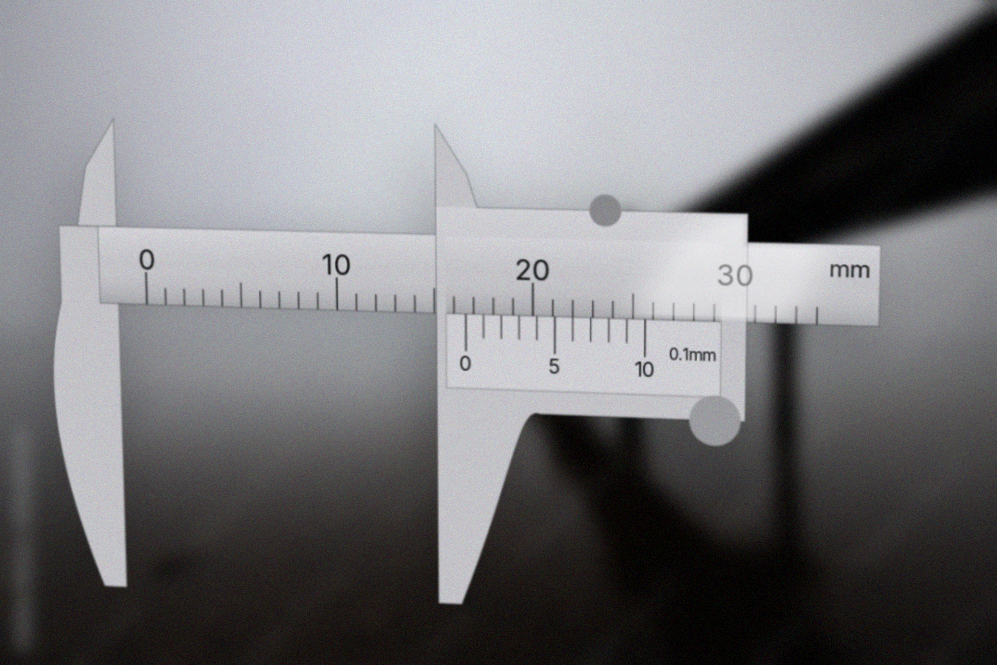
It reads 16.6 mm
